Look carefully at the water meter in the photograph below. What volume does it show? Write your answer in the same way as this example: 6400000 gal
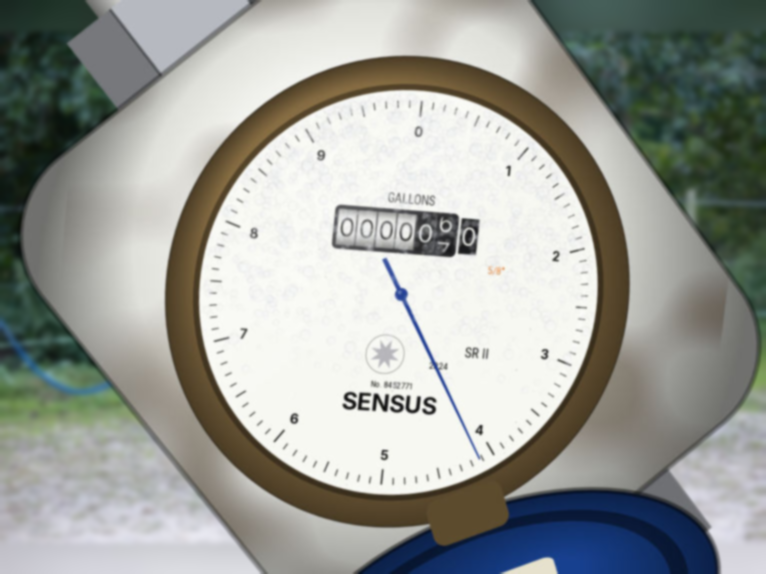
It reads 64.1 gal
